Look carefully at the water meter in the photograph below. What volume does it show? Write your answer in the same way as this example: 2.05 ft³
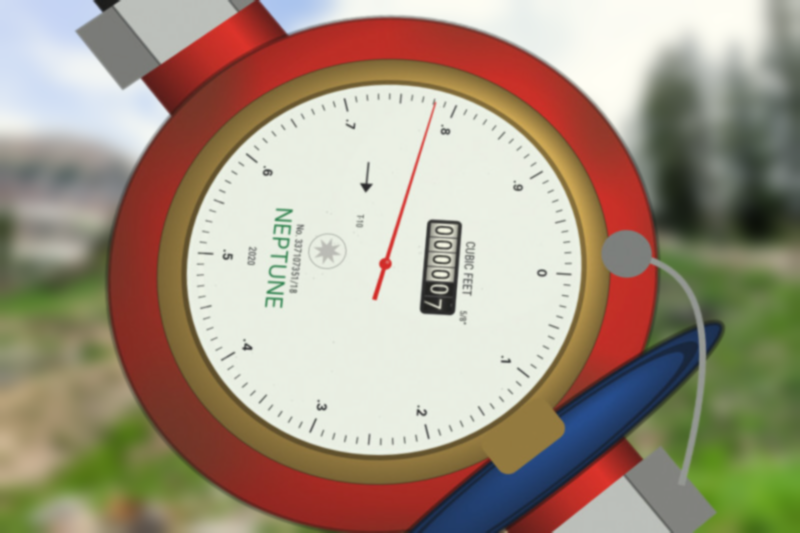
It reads 6.78 ft³
